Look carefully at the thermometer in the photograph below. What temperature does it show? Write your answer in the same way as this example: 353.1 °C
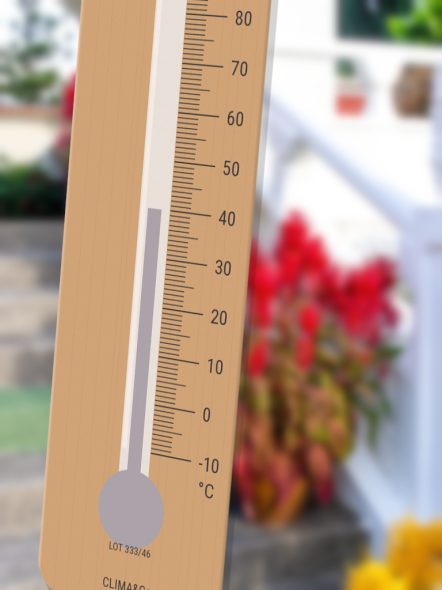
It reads 40 °C
